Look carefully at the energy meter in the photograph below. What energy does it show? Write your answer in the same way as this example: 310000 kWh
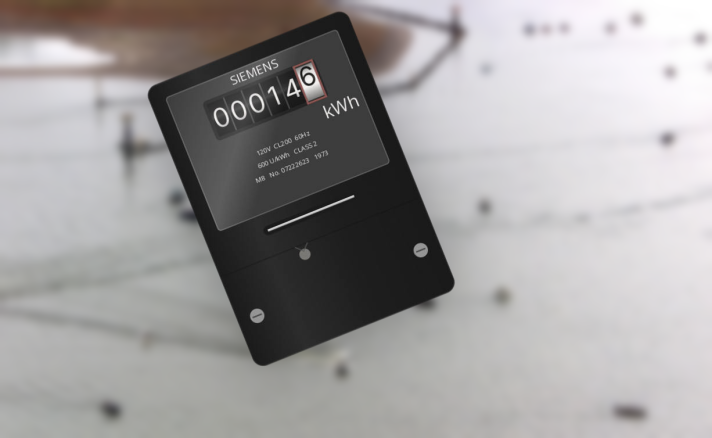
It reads 14.6 kWh
